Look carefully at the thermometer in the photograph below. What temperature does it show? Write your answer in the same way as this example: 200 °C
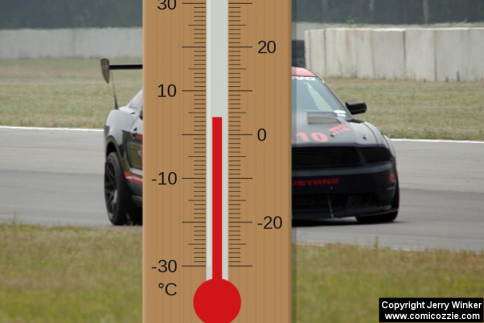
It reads 4 °C
